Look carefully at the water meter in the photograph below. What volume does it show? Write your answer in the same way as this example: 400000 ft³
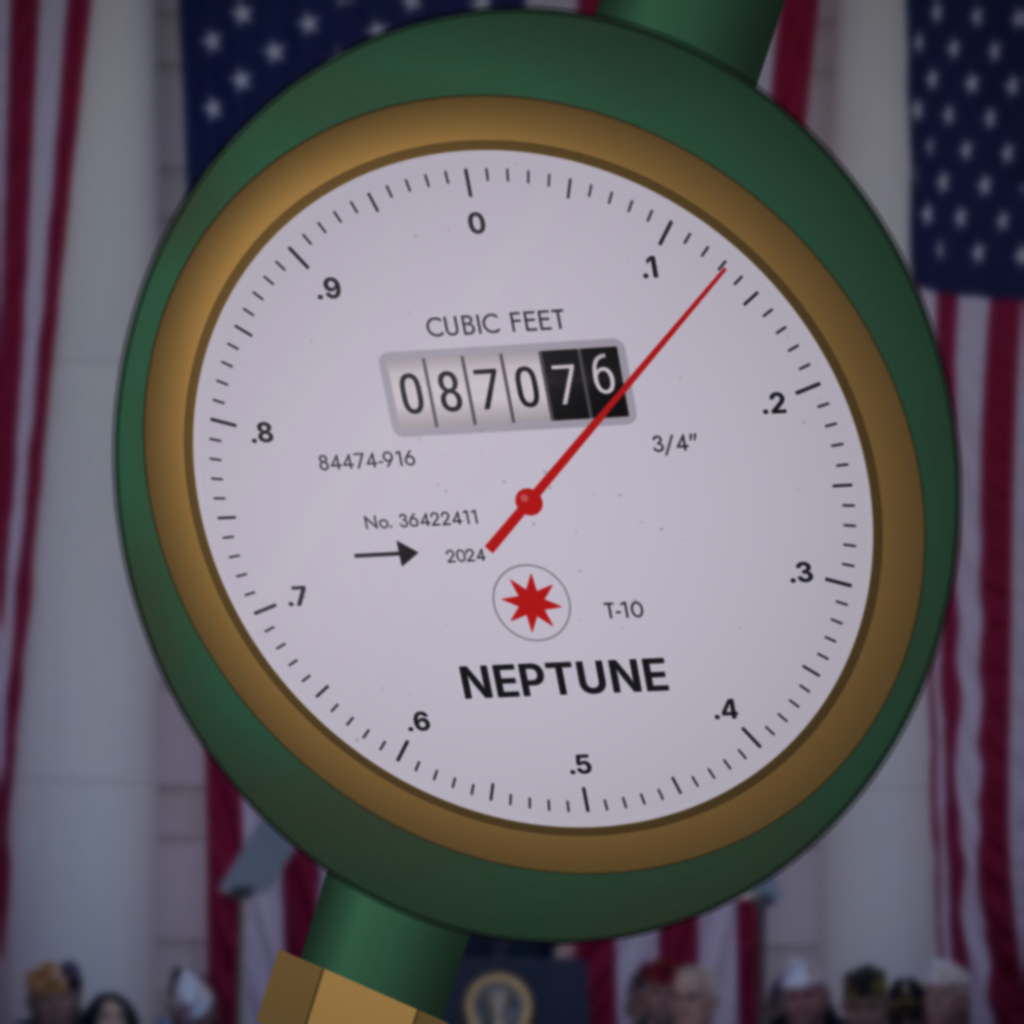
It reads 87076.13 ft³
